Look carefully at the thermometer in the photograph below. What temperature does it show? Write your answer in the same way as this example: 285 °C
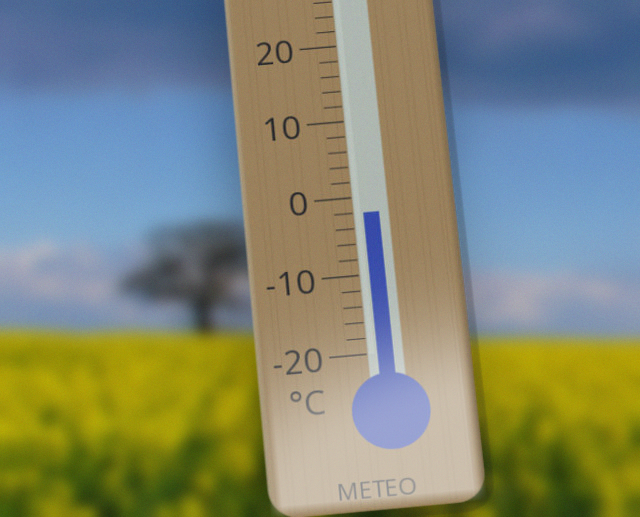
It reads -2 °C
